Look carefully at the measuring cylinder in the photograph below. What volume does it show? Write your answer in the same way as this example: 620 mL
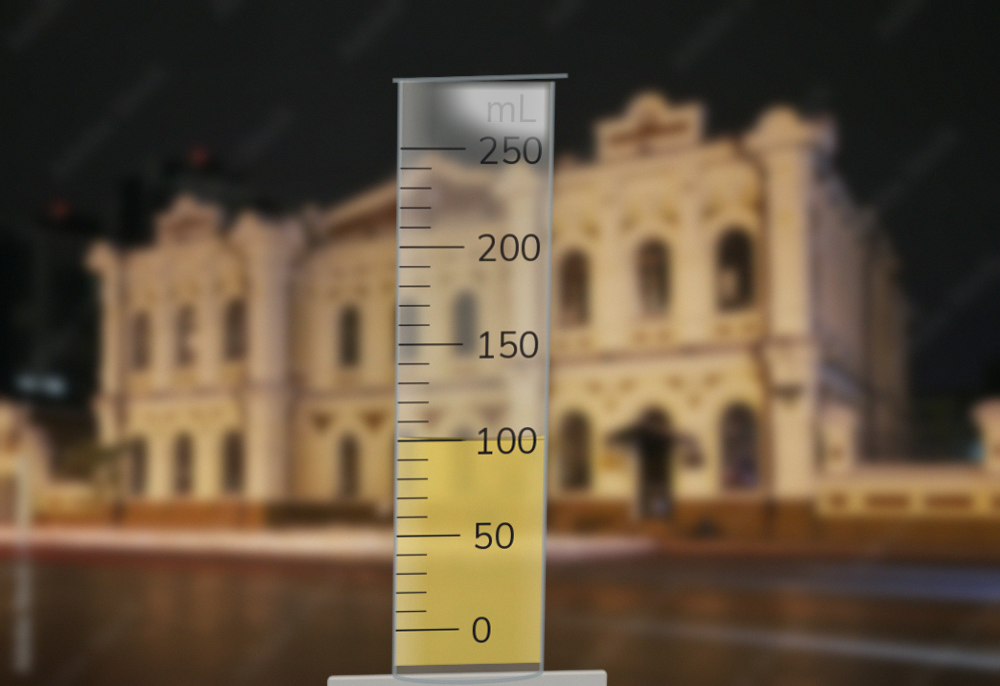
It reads 100 mL
